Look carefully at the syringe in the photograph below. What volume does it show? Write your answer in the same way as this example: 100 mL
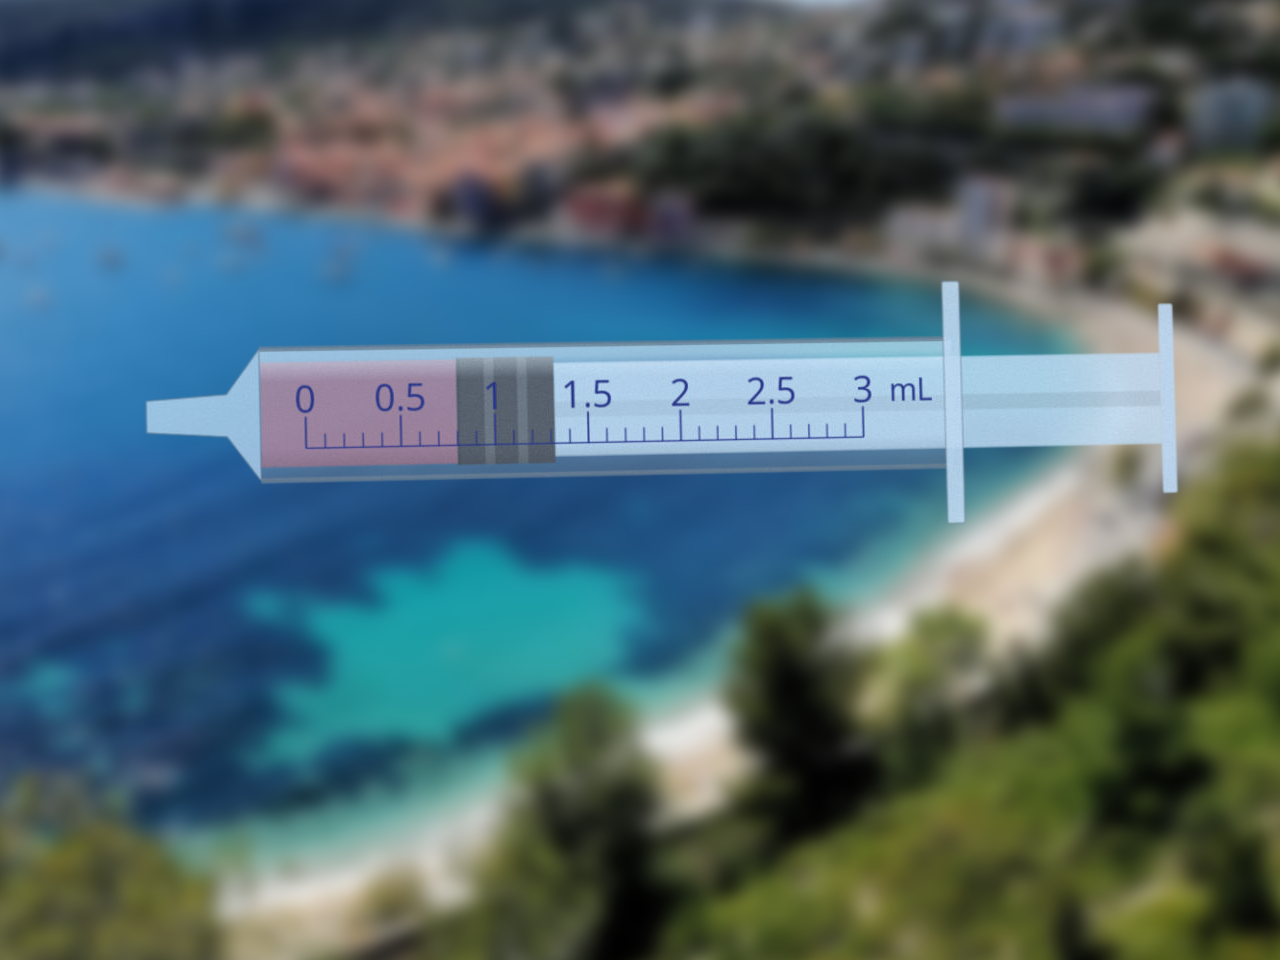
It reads 0.8 mL
